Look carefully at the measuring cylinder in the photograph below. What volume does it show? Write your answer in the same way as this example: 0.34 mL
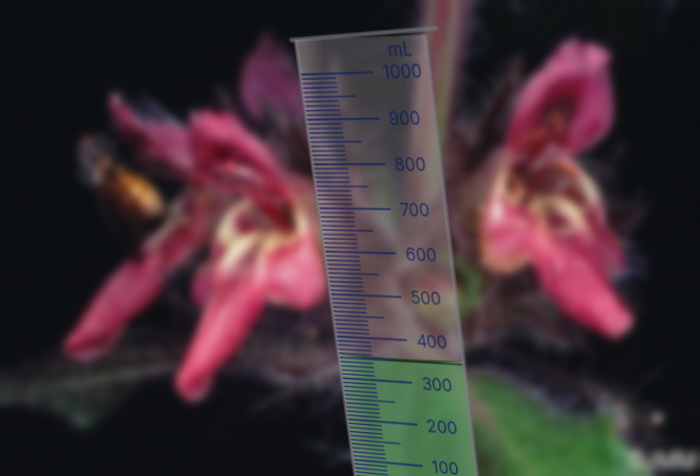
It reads 350 mL
